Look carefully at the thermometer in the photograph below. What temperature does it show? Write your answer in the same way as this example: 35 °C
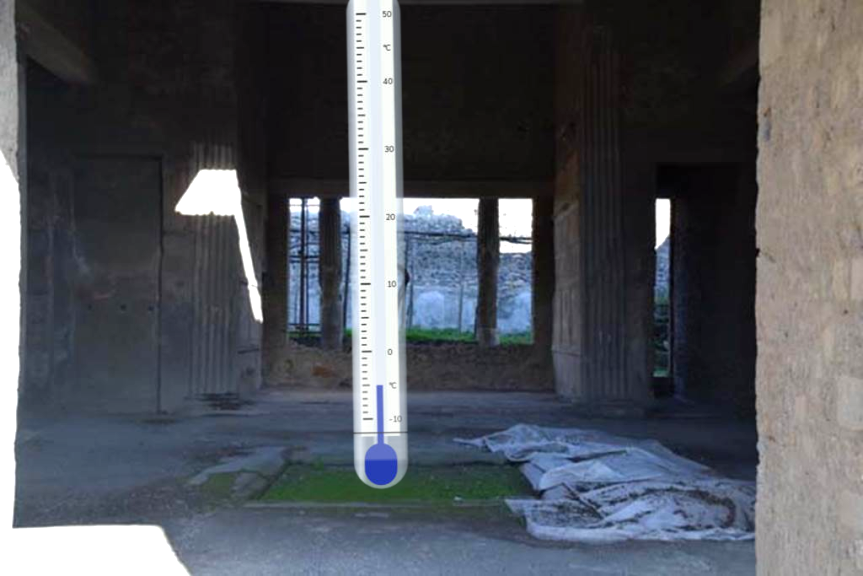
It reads -5 °C
